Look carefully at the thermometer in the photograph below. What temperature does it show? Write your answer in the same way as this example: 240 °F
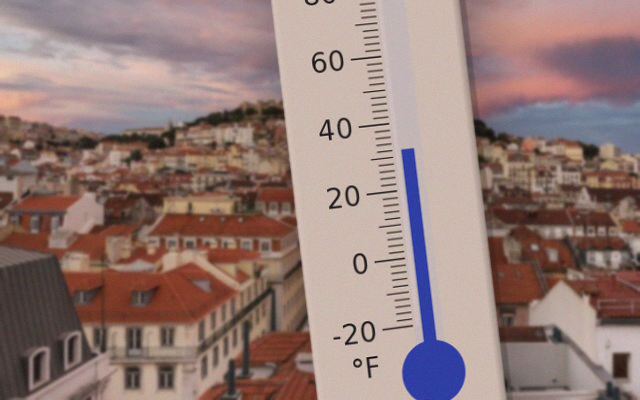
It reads 32 °F
